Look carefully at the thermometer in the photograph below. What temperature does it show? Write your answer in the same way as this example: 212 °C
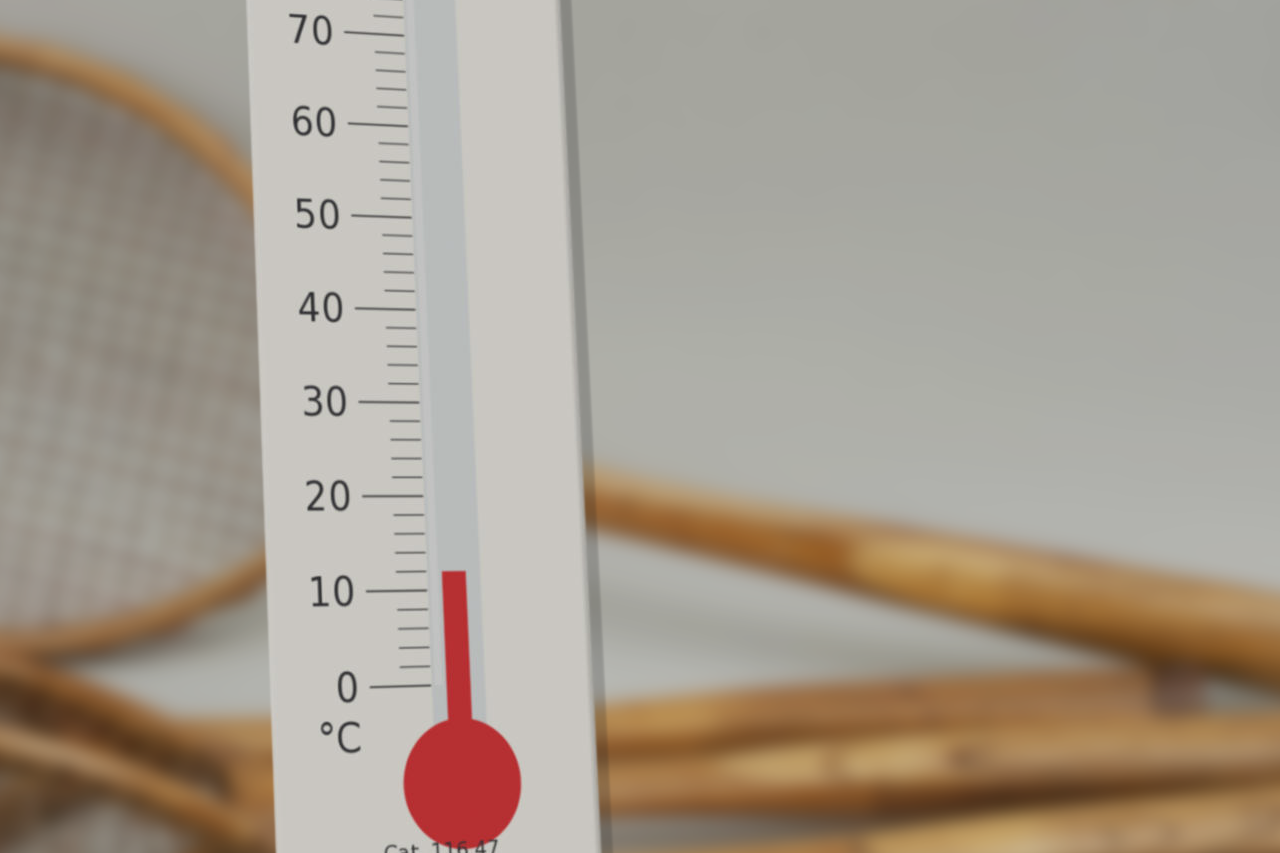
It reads 12 °C
